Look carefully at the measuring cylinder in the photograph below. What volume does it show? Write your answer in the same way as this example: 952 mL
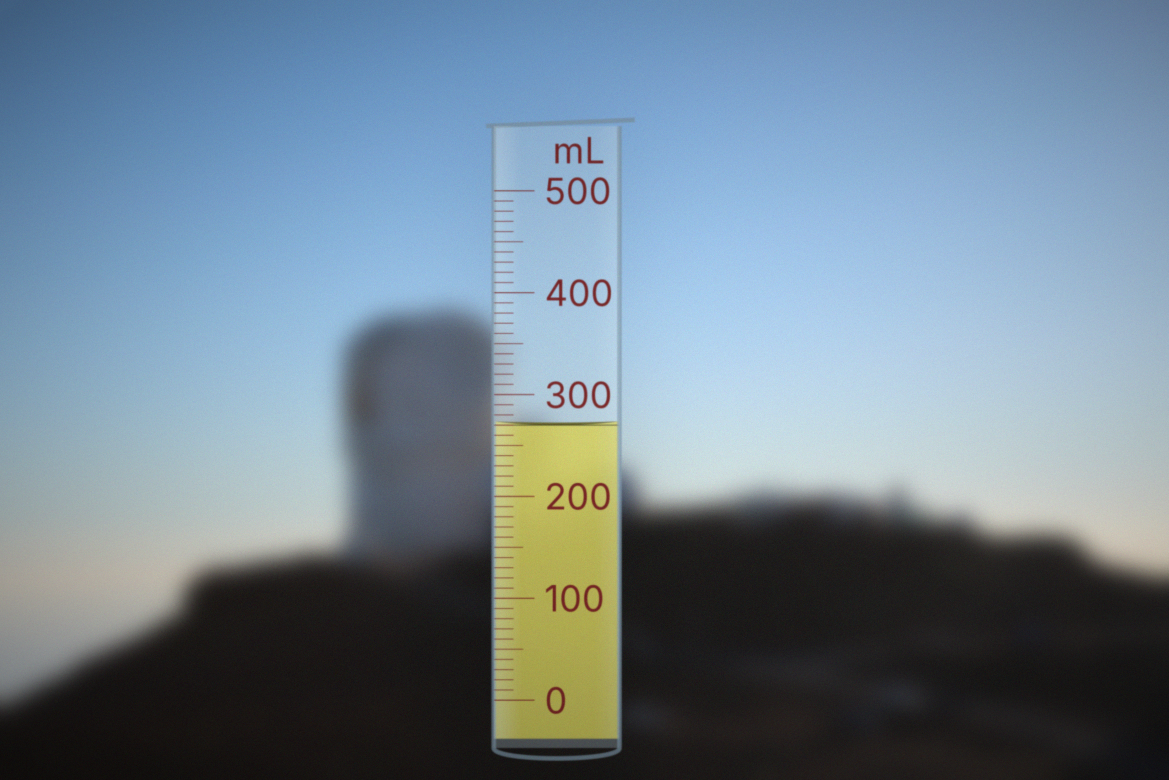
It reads 270 mL
